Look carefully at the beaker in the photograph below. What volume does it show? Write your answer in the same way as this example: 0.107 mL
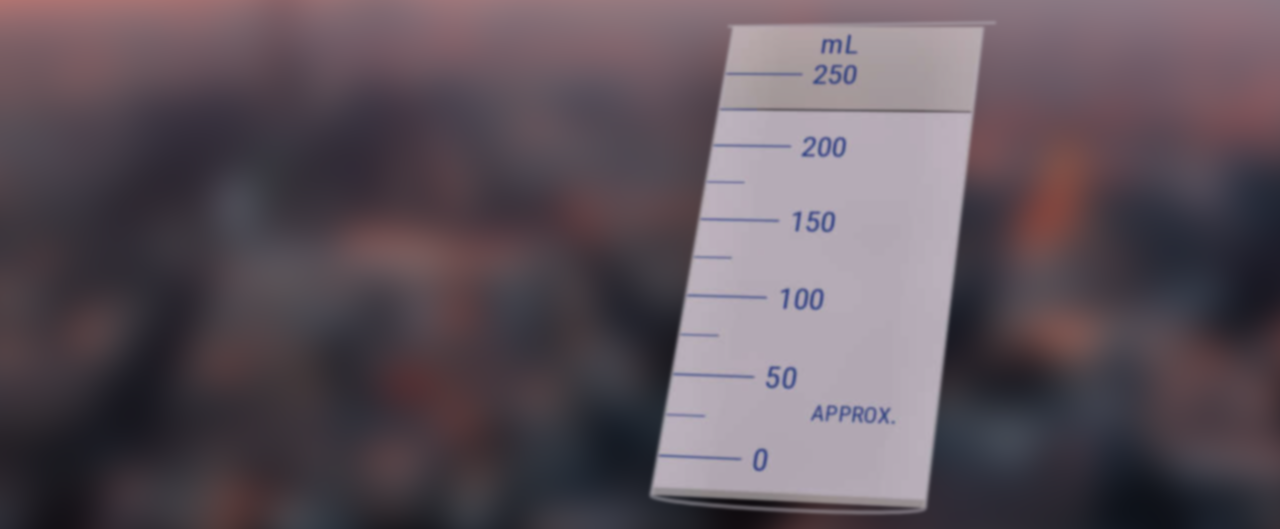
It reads 225 mL
